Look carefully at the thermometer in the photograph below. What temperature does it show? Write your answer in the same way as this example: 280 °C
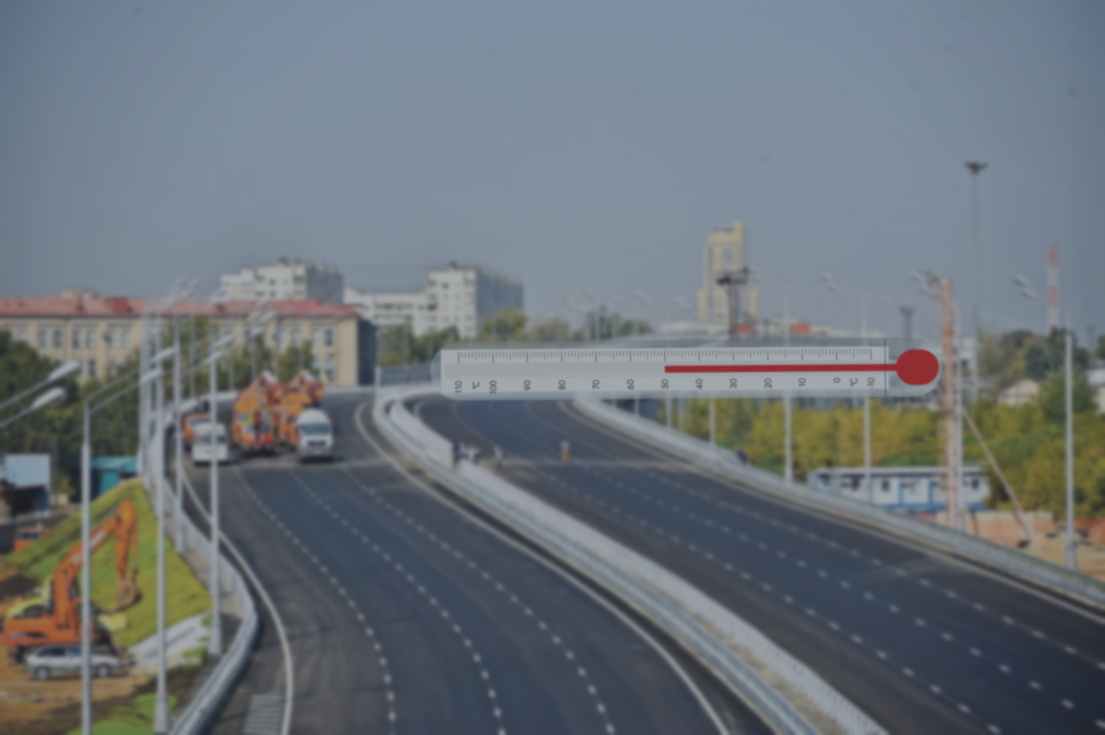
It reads 50 °C
